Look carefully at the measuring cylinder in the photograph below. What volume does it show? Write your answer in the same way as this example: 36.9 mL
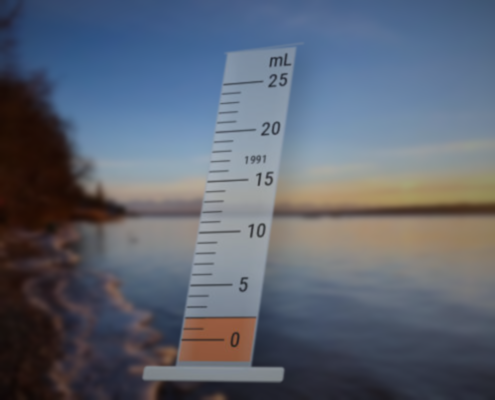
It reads 2 mL
